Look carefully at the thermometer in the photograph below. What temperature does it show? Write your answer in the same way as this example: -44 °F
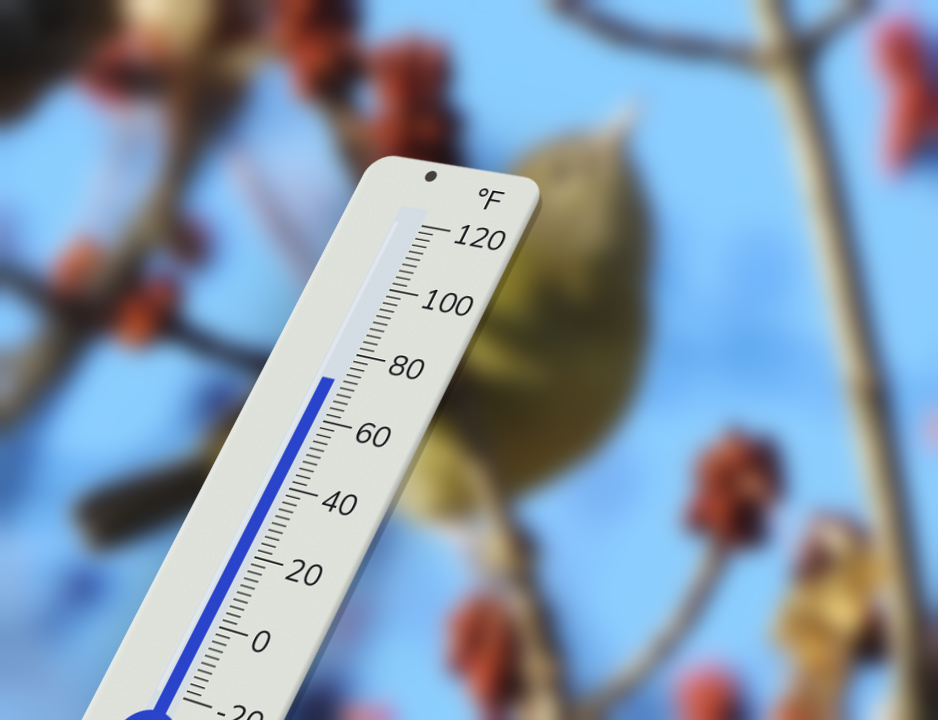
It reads 72 °F
